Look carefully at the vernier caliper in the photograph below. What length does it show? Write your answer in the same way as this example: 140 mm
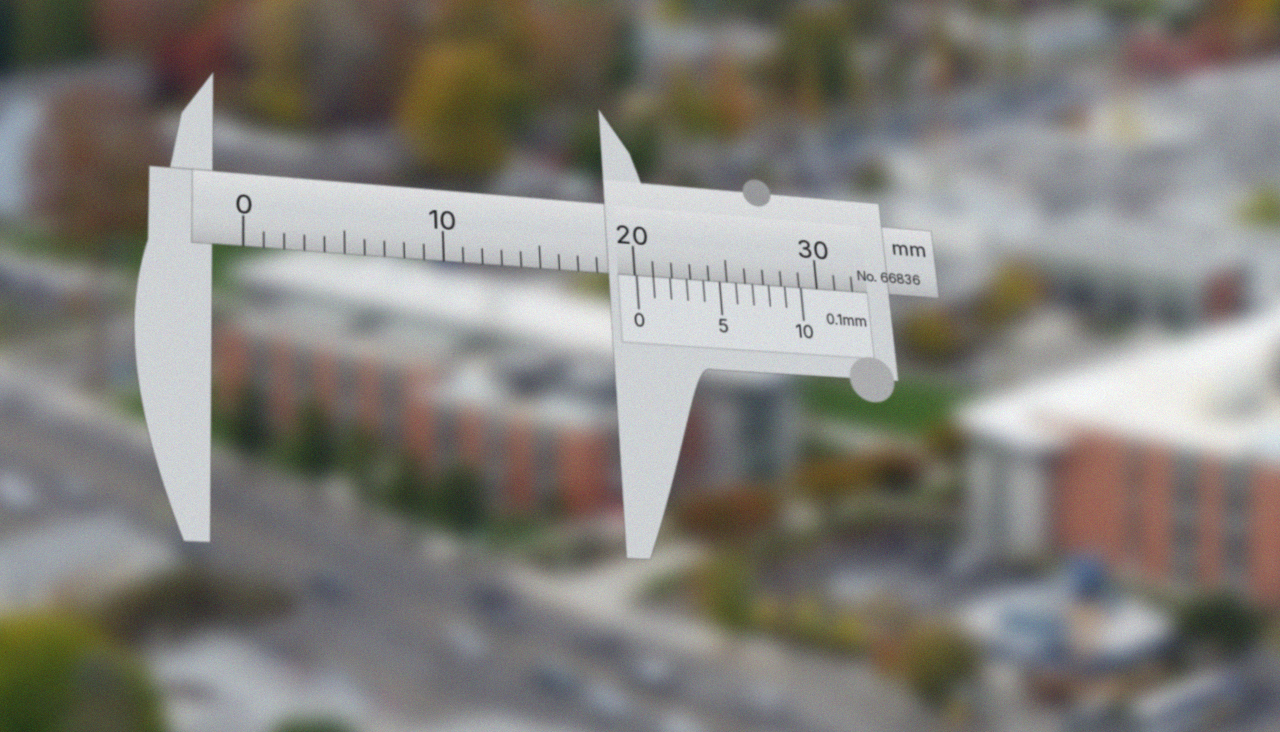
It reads 20.1 mm
